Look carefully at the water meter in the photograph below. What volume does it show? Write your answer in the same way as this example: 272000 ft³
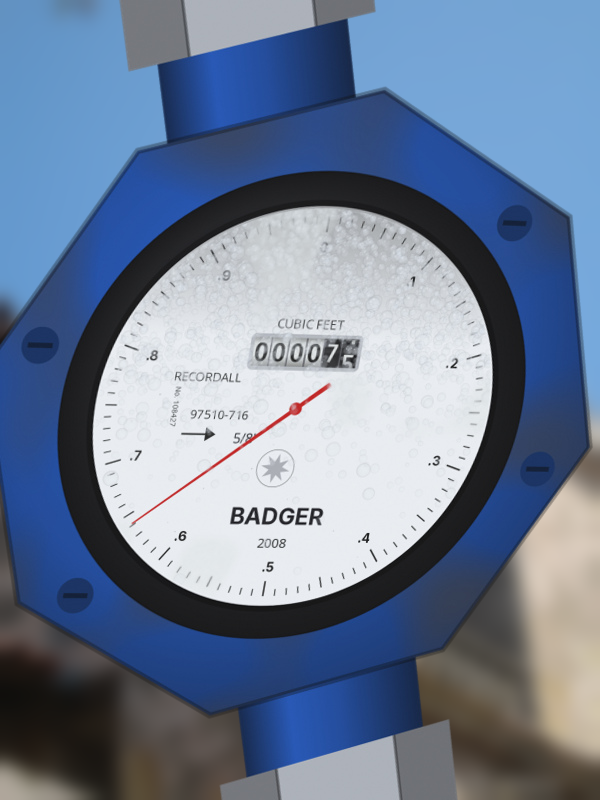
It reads 74.64 ft³
